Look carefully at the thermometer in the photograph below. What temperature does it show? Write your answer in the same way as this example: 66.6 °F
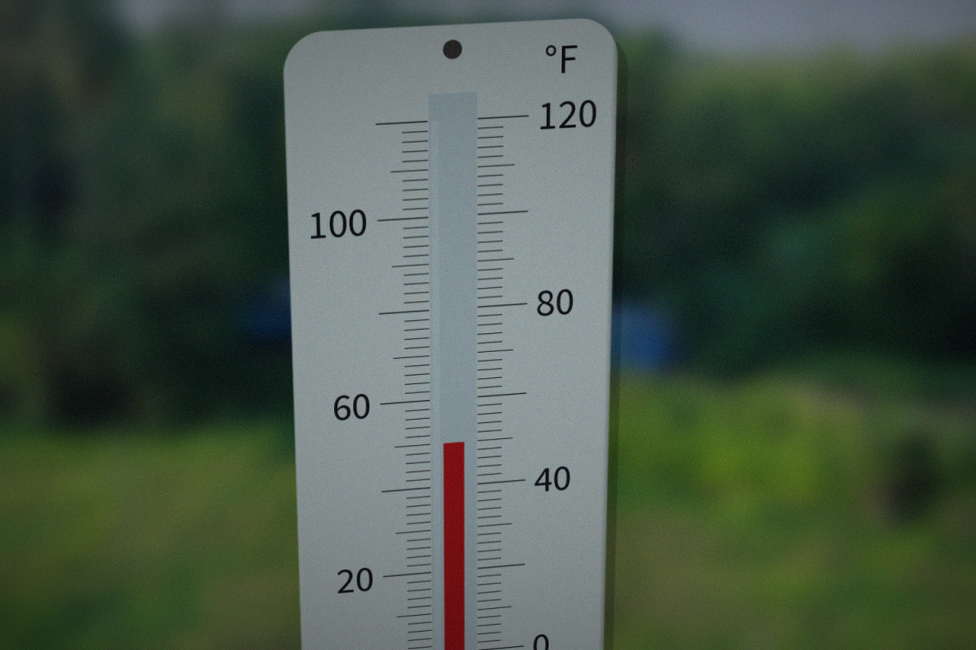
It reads 50 °F
